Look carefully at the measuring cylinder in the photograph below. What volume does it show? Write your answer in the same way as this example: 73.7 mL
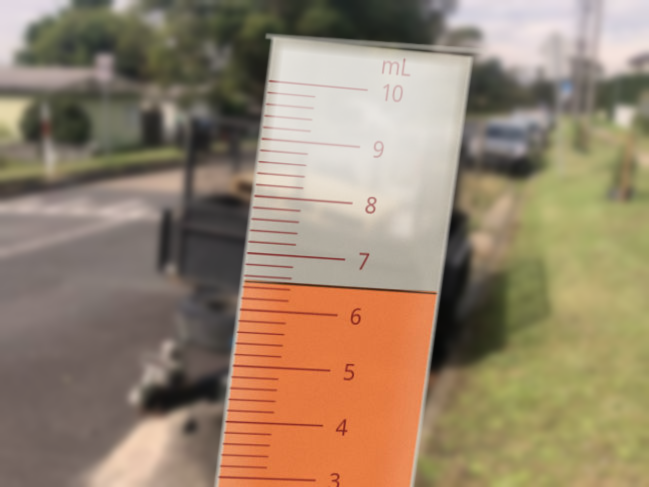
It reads 6.5 mL
